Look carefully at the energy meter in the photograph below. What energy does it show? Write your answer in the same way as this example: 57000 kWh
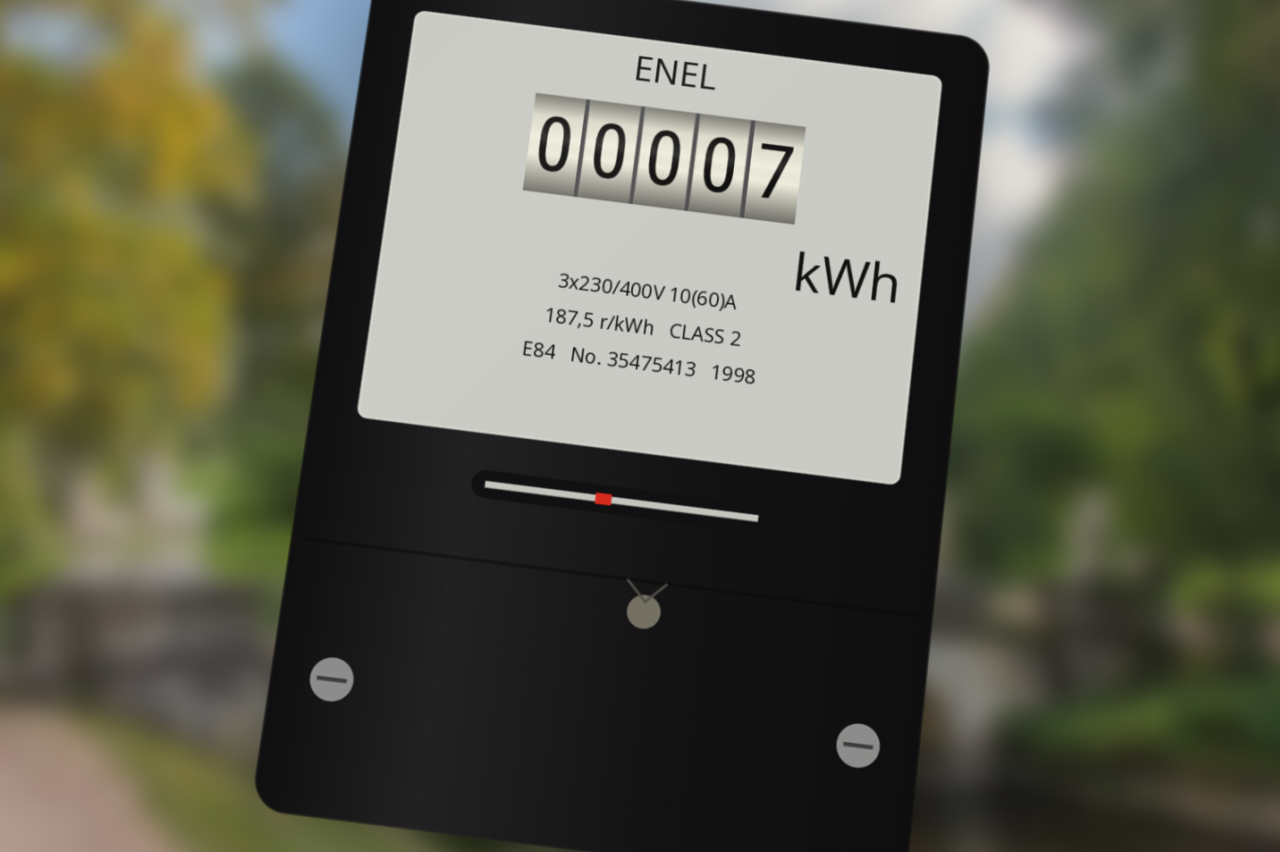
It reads 7 kWh
